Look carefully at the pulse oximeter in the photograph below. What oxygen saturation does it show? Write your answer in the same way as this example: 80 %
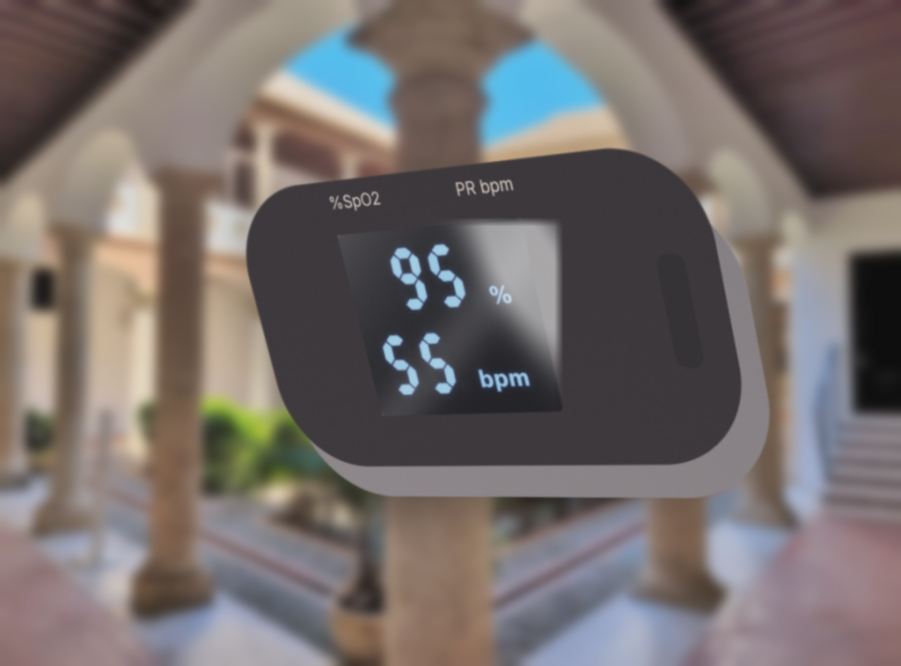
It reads 95 %
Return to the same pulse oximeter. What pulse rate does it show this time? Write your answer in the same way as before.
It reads 55 bpm
